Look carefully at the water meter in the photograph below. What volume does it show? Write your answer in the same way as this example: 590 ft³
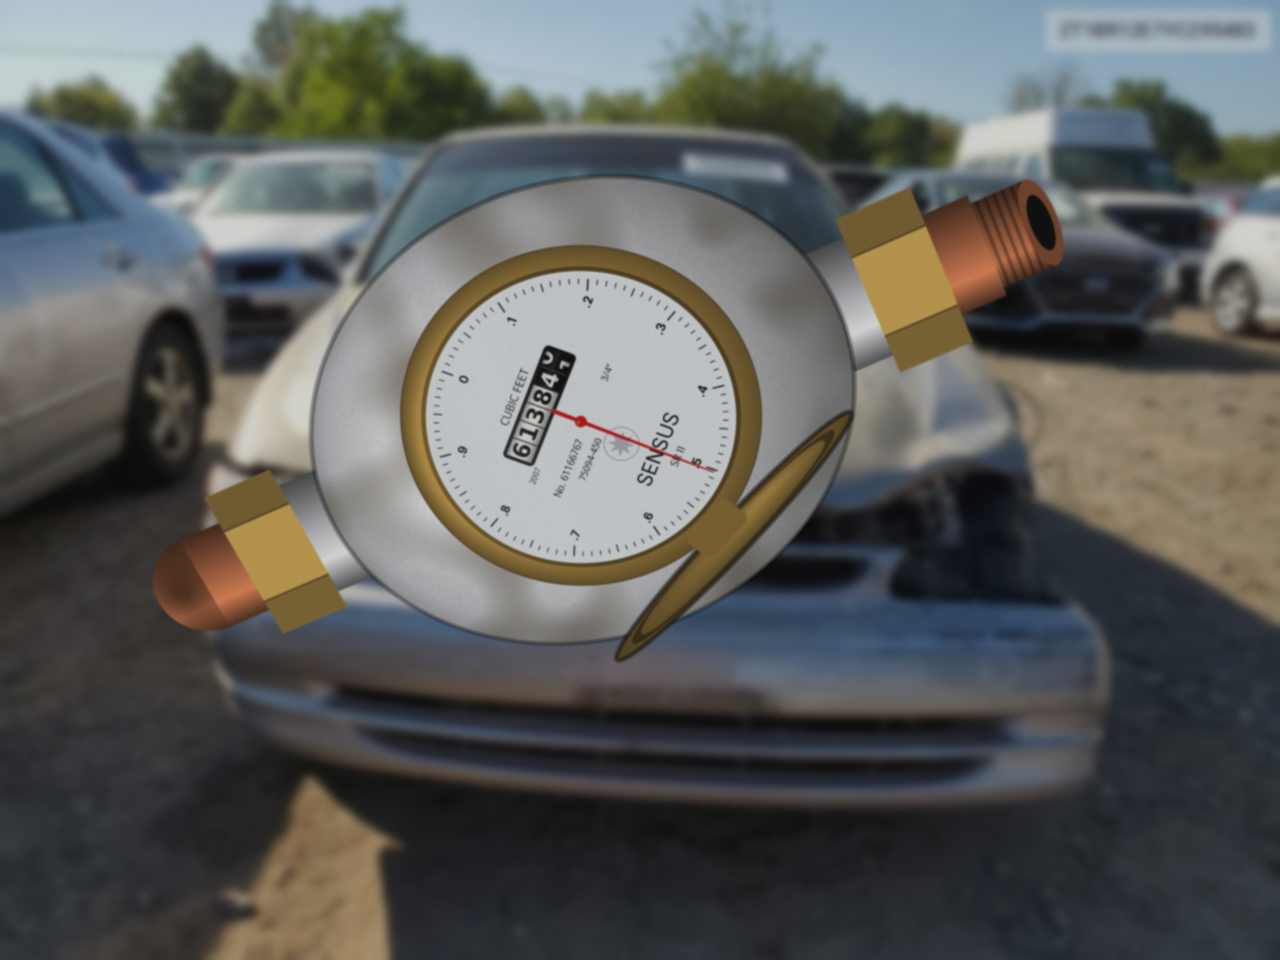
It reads 613840.50 ft³
